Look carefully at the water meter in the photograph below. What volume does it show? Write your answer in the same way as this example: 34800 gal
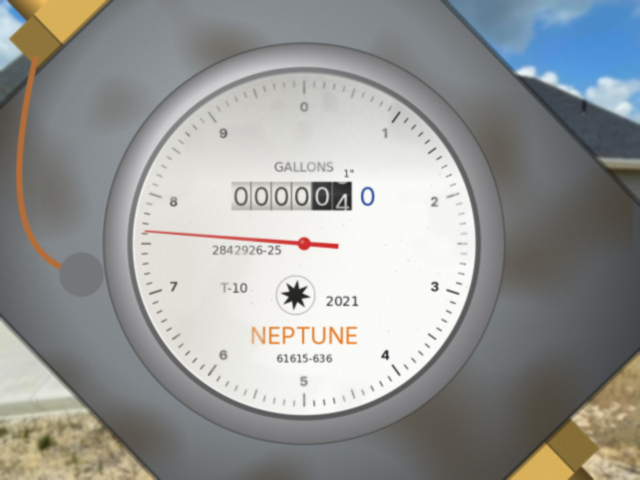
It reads 37.6 gal
